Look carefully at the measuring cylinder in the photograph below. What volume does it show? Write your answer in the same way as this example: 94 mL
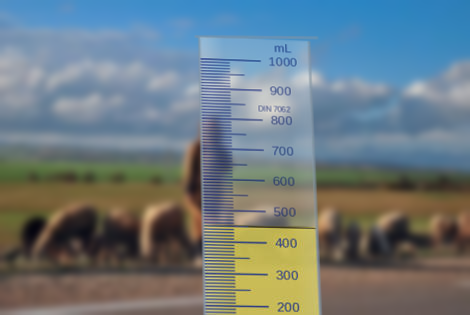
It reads 450 mL
